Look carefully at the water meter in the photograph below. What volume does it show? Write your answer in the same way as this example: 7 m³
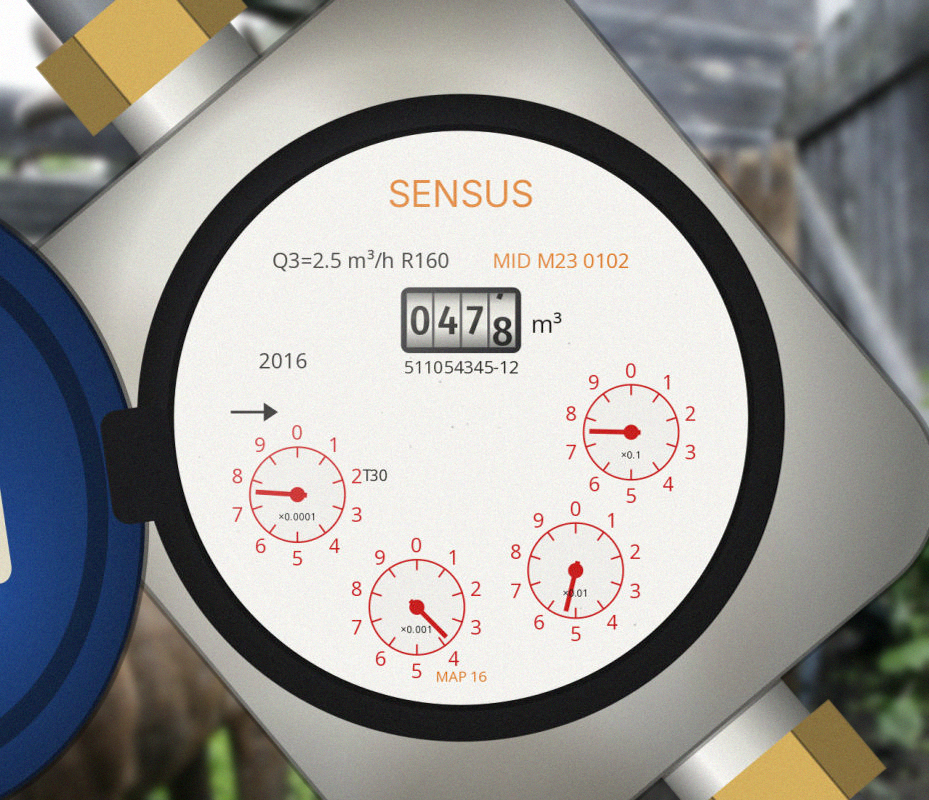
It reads 477.7537 m³
